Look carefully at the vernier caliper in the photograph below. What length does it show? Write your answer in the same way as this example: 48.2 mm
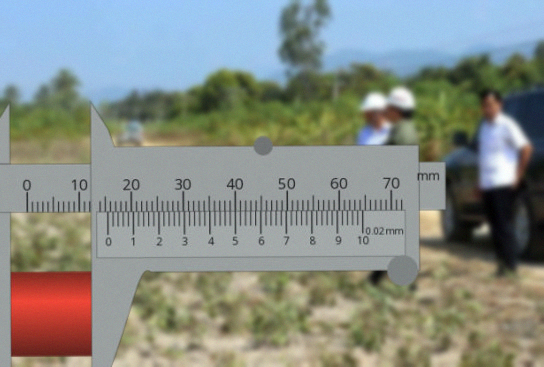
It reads 15.5 mm
